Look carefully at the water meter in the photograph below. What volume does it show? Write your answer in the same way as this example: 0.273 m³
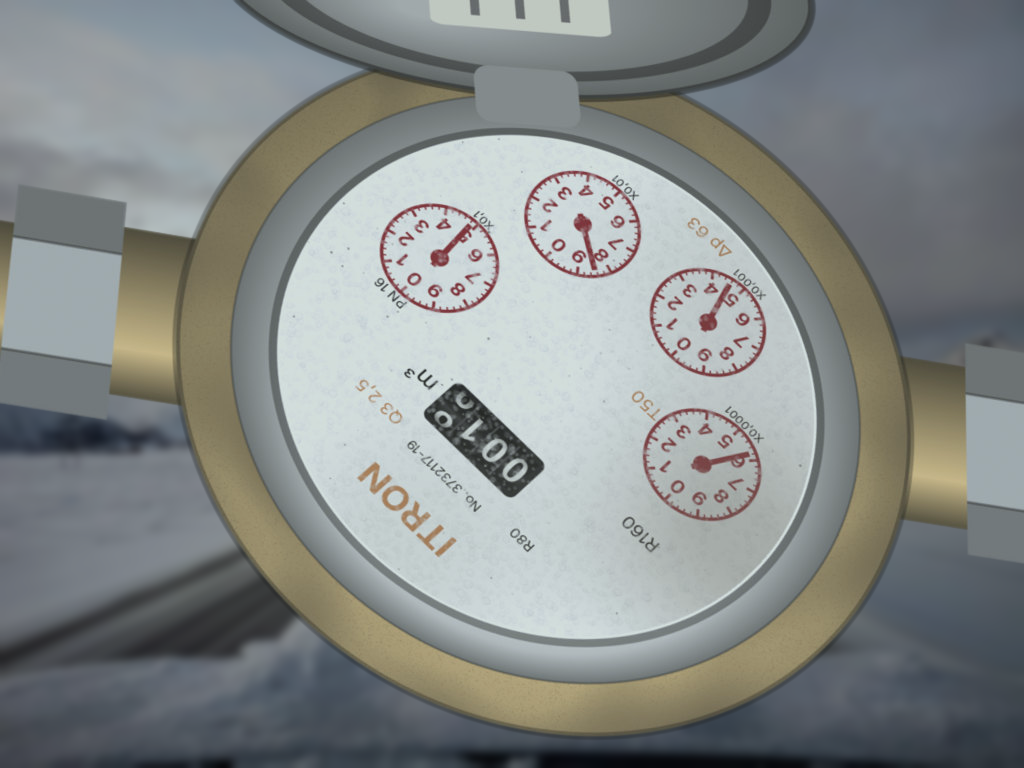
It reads 18.4845 m³
